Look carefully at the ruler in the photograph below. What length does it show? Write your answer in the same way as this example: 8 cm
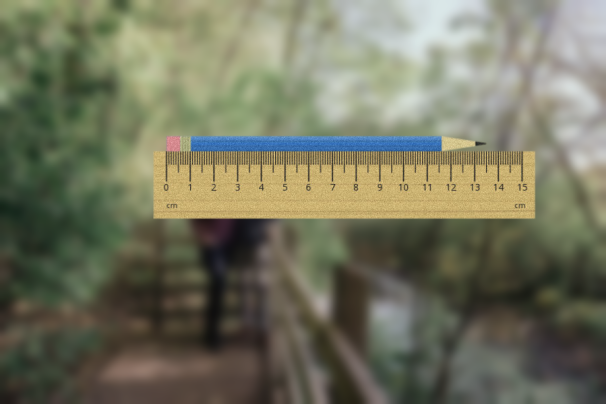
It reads 13.5 cm
